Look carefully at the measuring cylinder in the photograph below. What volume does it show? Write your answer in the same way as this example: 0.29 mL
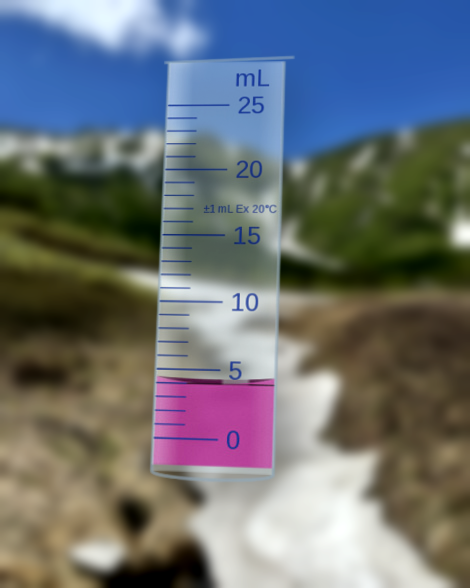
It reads 4 mL
